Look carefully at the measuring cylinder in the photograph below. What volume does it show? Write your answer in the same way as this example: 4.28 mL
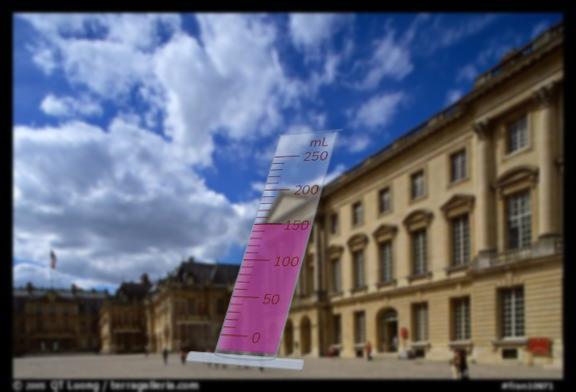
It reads 150 mL
